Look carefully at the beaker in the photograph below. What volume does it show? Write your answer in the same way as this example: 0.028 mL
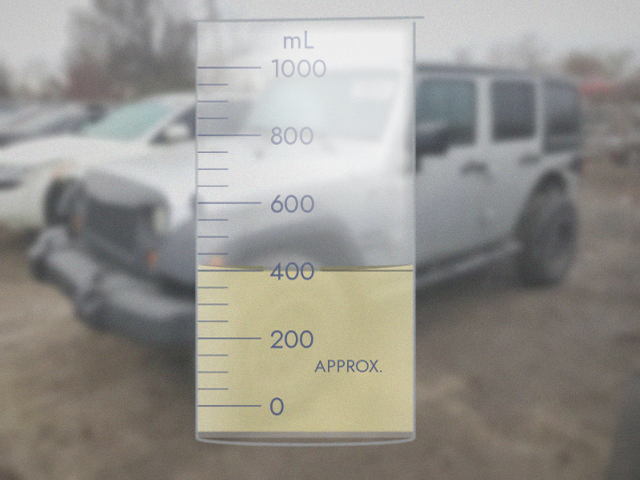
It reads 400 mL
